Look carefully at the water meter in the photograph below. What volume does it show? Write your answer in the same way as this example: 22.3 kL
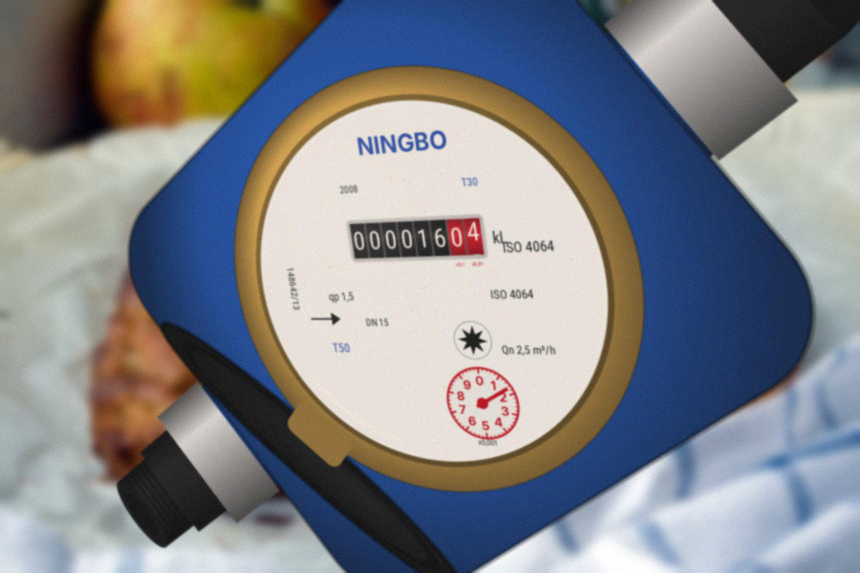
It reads 16.041 kL
